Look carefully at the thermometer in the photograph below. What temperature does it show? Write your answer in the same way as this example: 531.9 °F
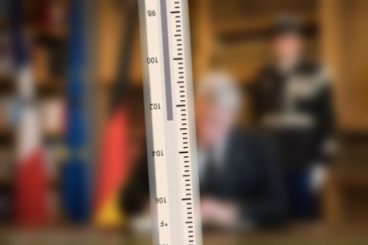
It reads 102.6 °F
